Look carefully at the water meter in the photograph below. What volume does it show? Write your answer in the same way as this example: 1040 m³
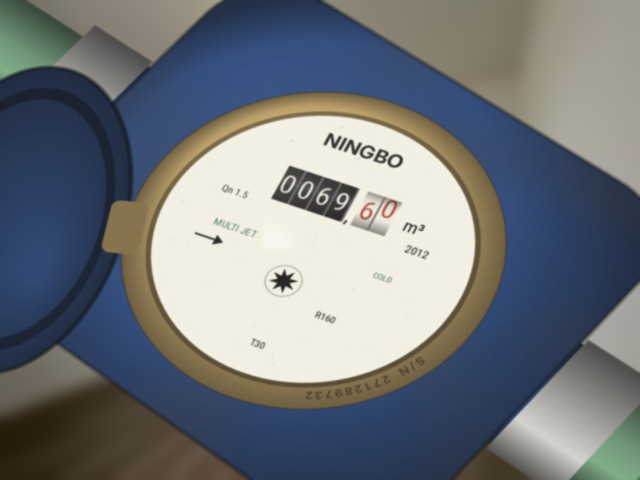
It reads 69.60 m³
